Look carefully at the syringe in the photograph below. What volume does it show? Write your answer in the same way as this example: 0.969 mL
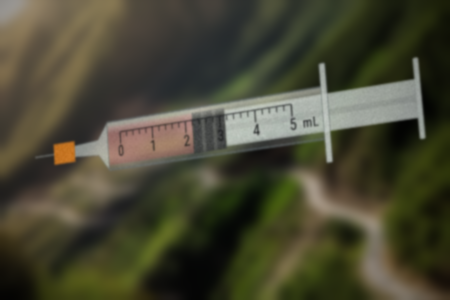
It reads 2.2 mL
